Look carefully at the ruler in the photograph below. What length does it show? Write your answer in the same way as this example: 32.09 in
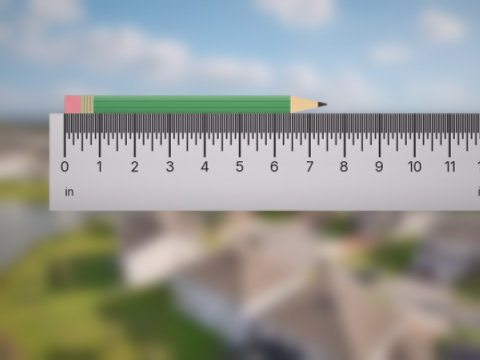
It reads 7.5 in
